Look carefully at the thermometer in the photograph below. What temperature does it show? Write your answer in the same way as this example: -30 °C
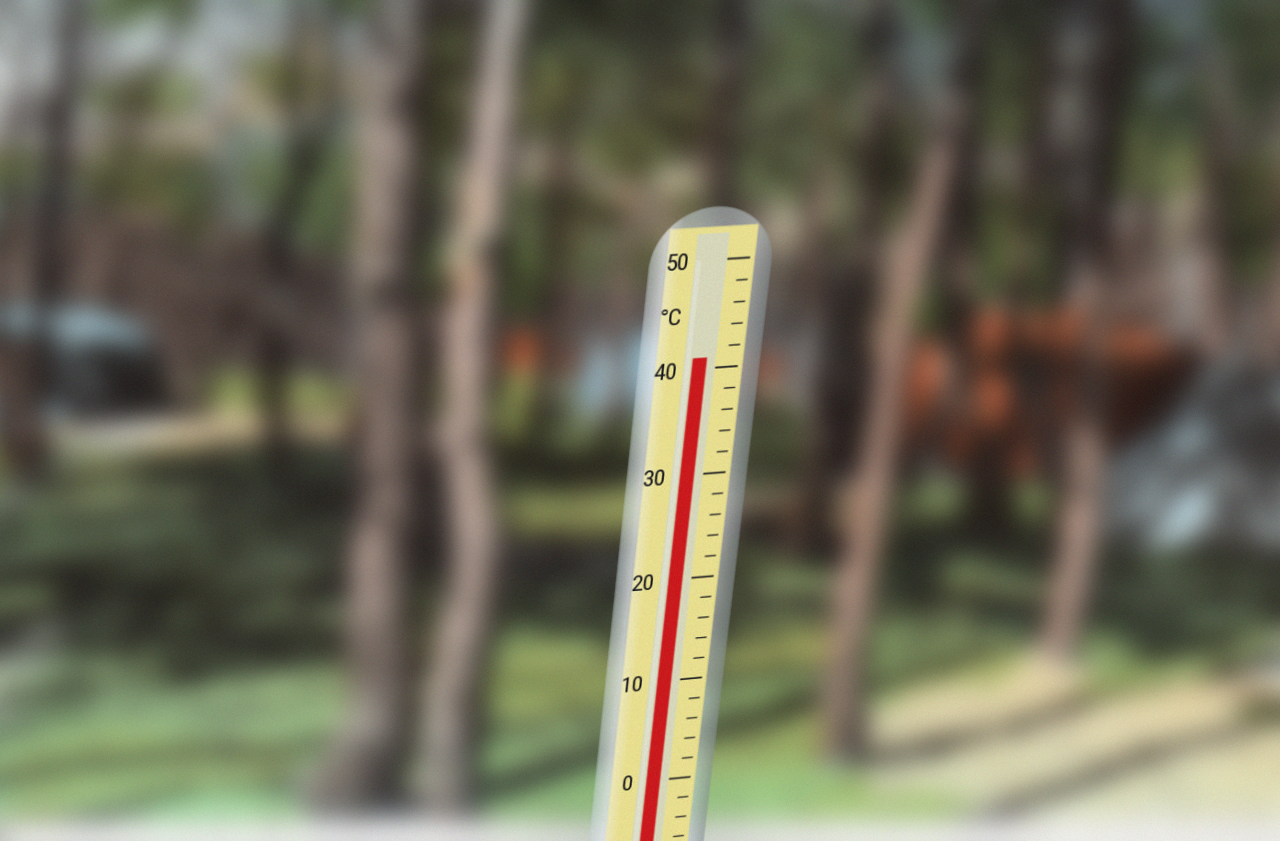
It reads 41 °C
